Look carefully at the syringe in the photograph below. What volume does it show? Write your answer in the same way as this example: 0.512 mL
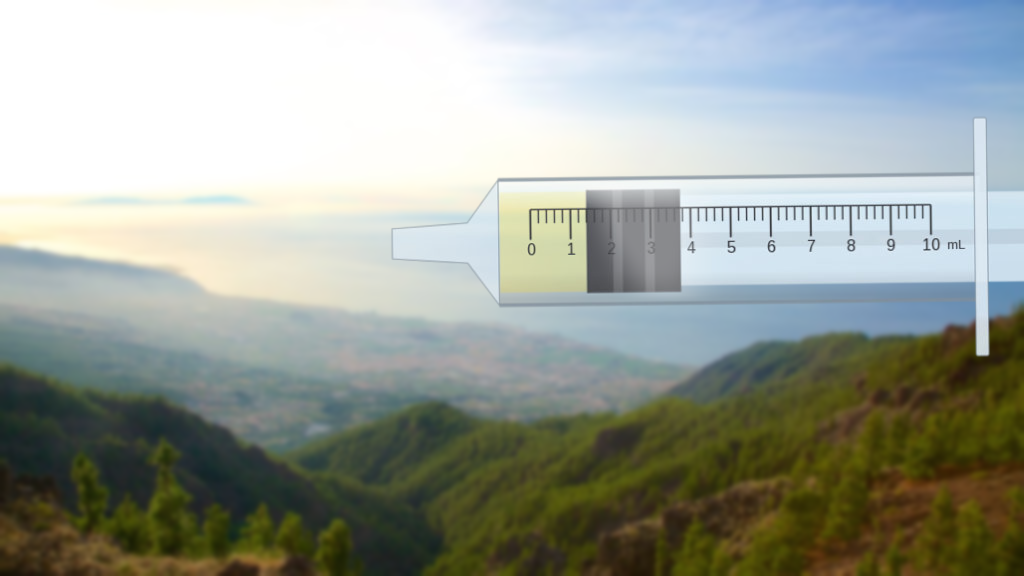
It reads 1.4 mL
